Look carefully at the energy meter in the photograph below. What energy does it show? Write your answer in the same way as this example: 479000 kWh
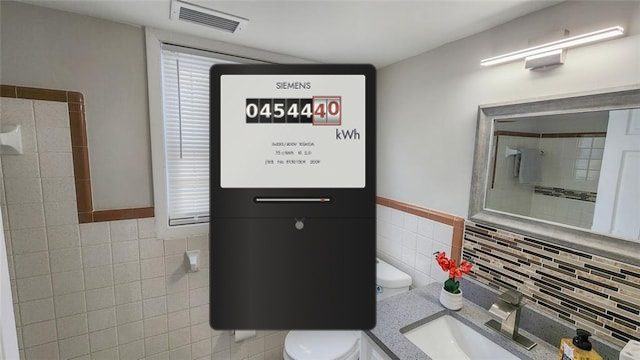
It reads 4544.40 kWh
